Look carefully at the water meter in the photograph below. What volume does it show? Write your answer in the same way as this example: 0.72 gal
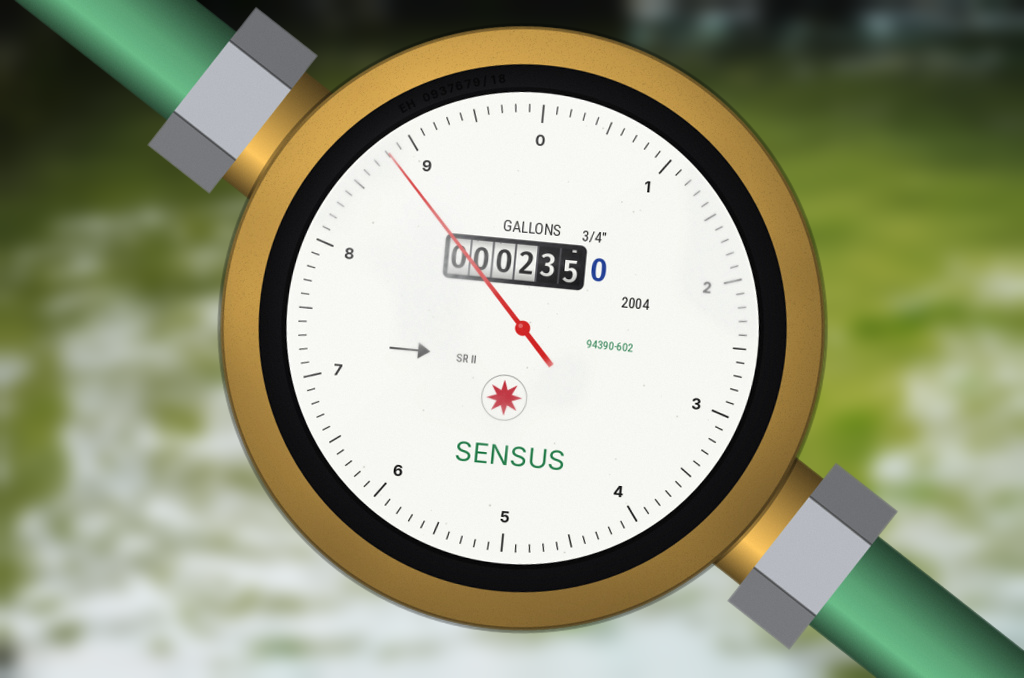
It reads 2348.8 gal
